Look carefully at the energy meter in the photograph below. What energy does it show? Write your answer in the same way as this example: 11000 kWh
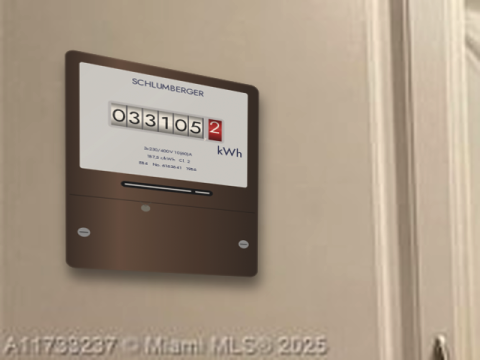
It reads 33105.2 kWh
